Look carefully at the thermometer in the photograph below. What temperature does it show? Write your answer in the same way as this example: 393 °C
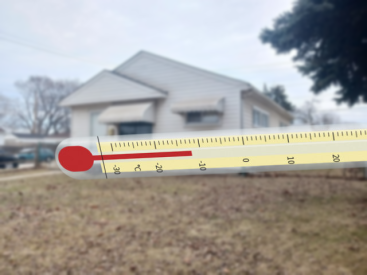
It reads -12 °C
